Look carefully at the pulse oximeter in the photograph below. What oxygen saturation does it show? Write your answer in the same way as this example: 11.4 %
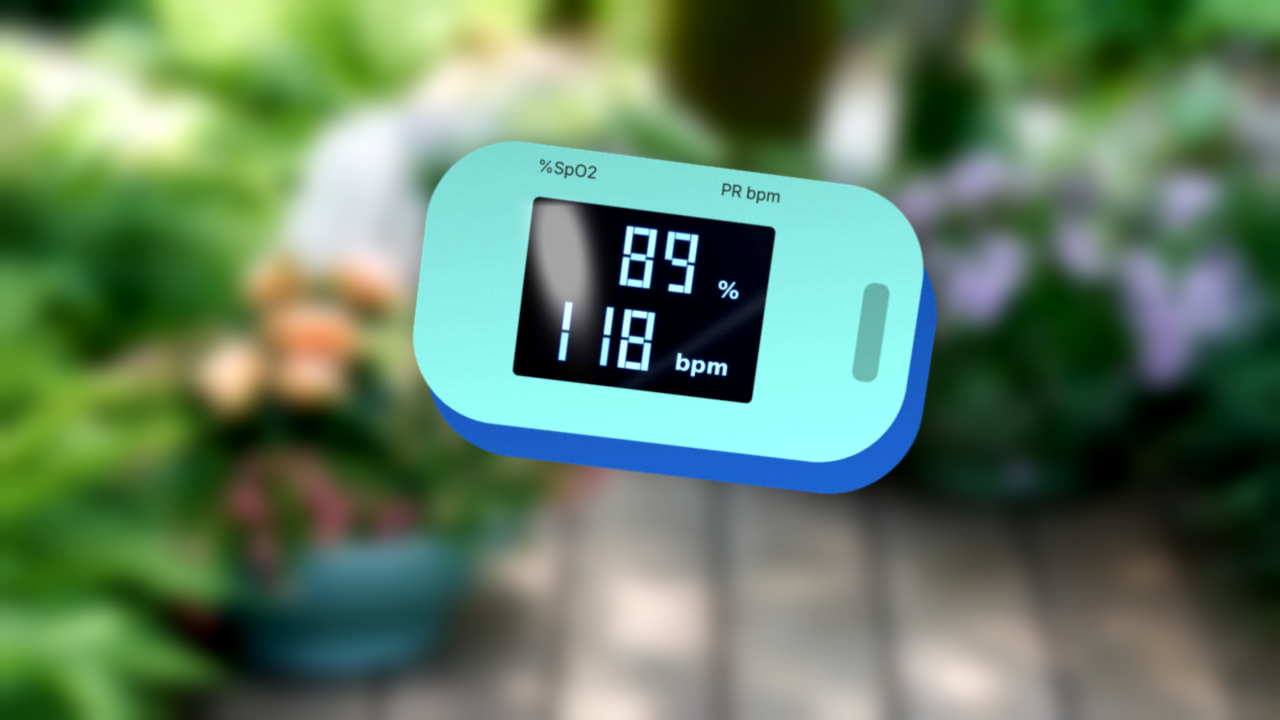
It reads 89 %
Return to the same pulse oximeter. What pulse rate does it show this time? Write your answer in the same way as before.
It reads 118 bpm
